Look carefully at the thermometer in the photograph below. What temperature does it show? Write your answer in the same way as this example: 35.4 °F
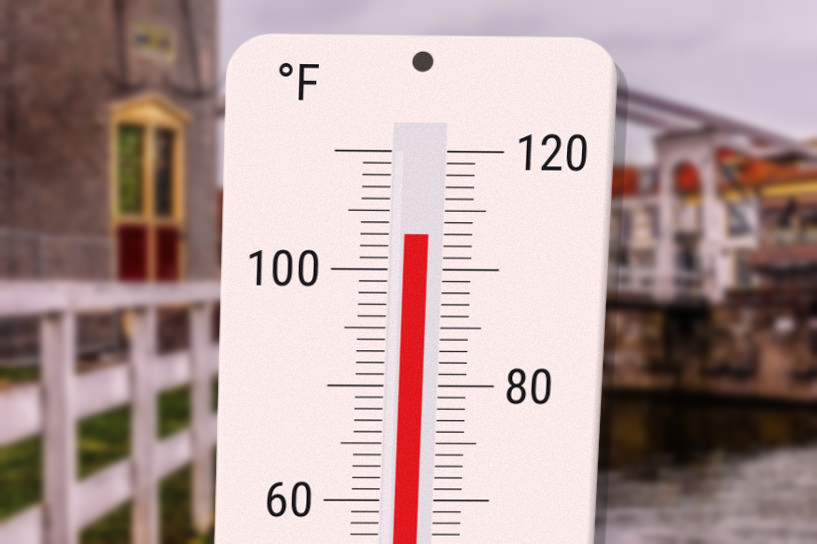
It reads 106 °F
